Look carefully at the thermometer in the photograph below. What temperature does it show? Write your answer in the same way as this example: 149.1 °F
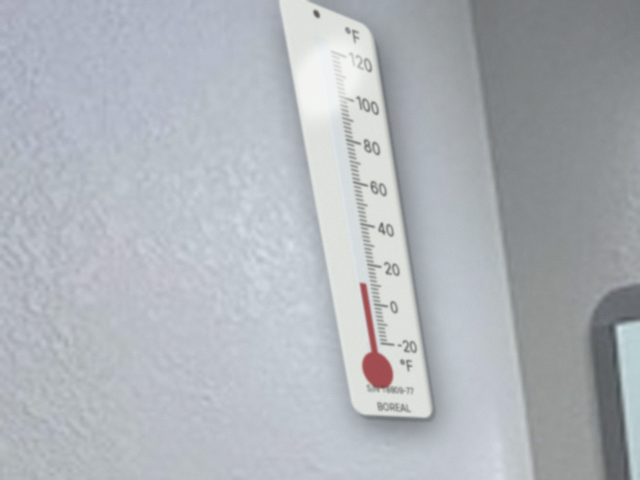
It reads 10 °F
